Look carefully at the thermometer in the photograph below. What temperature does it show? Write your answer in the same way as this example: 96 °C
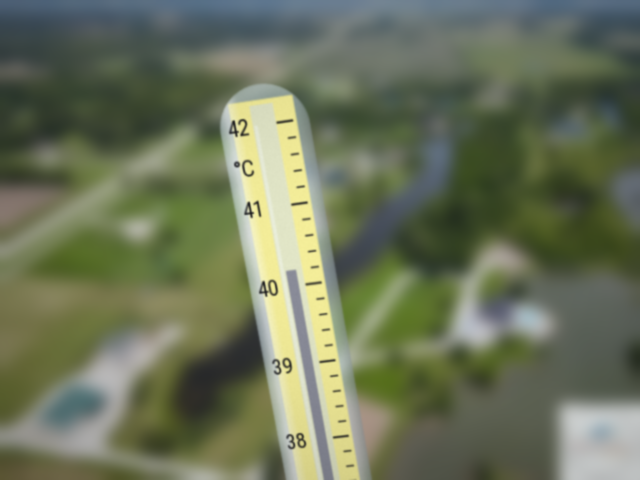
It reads 40.2 °C
